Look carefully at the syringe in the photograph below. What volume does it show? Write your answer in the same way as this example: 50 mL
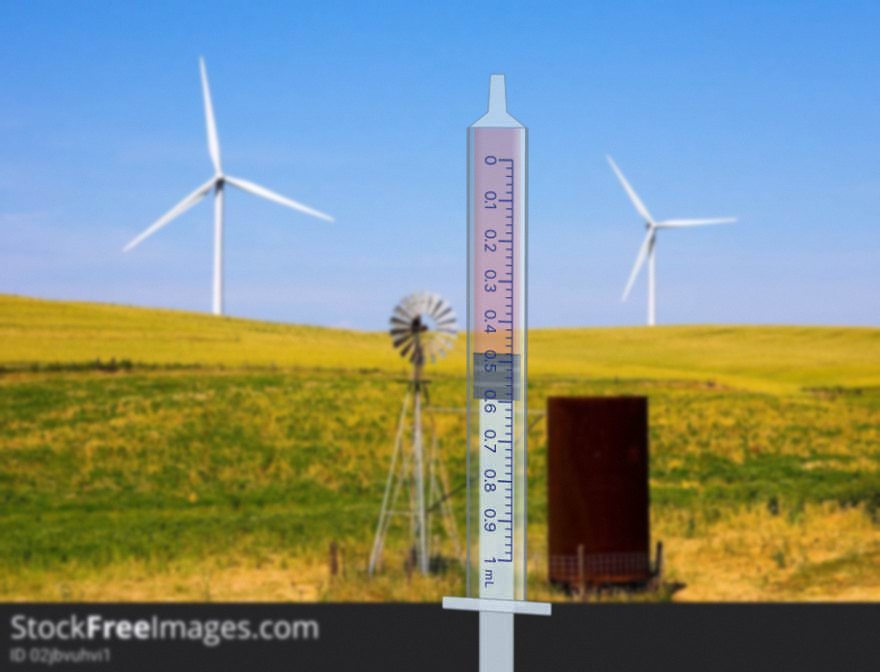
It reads 0.48 mL
